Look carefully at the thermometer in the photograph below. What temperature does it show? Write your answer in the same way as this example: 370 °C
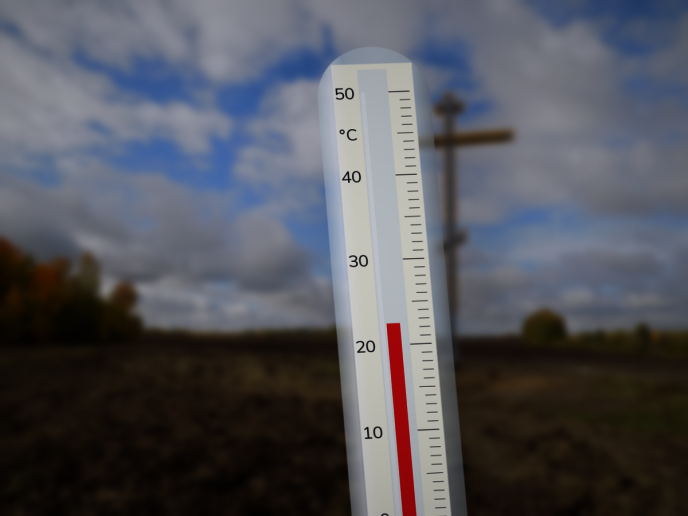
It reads 22.5 °C
